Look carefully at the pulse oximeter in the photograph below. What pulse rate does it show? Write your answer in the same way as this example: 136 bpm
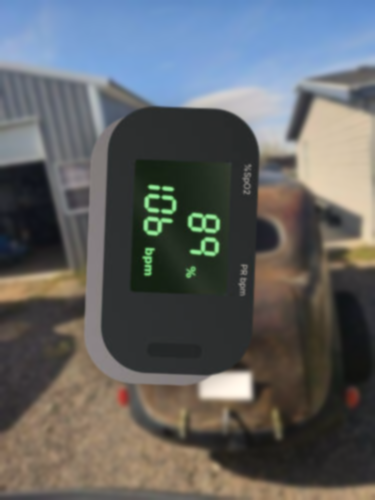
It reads 106 bpm
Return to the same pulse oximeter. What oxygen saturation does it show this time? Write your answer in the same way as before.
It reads 89 %
